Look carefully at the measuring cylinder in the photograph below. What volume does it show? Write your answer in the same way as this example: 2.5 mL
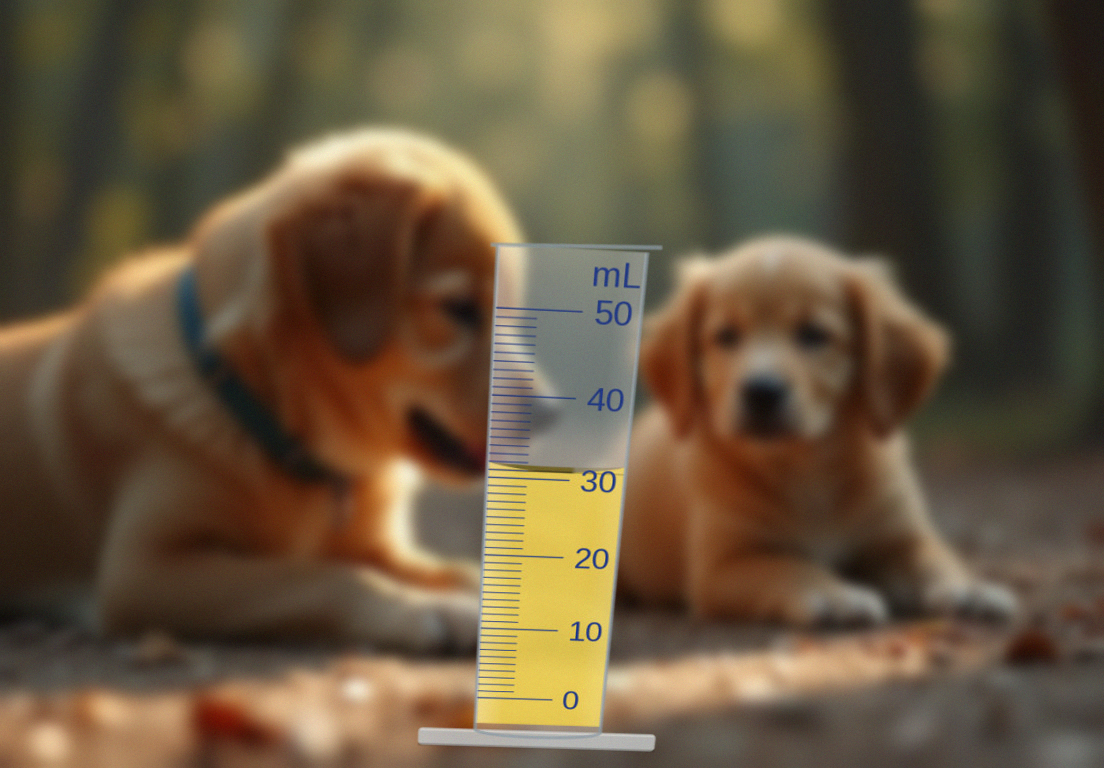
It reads 31 mL
